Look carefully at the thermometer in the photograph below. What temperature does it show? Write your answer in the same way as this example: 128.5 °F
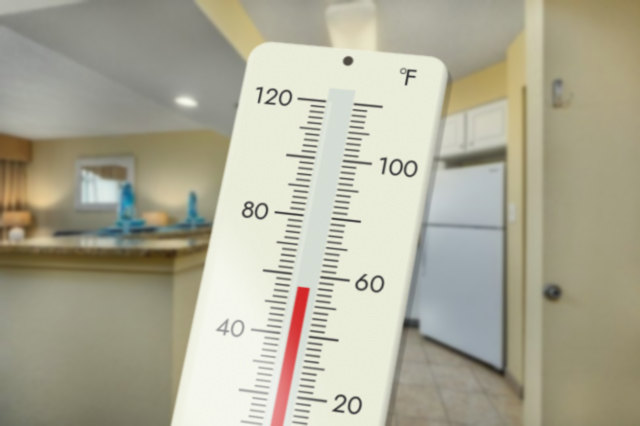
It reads 56 °F
